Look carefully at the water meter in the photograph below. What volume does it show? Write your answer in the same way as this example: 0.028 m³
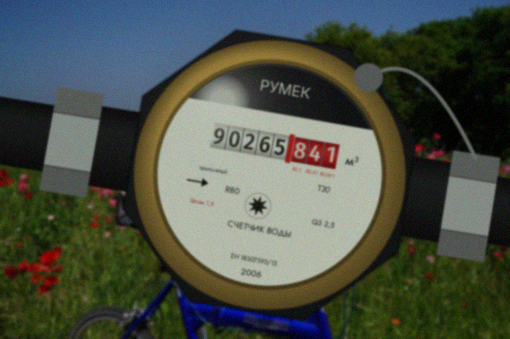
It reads 90265.841 m³
